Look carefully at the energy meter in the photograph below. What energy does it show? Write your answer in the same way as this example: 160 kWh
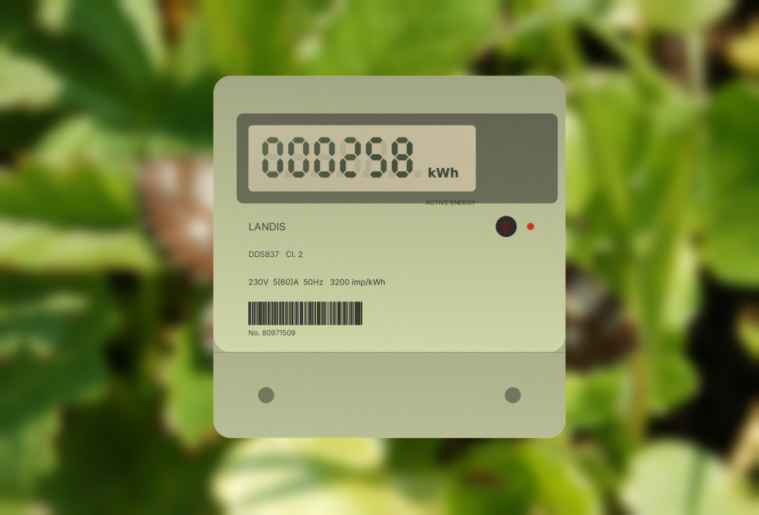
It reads 258 kWh
